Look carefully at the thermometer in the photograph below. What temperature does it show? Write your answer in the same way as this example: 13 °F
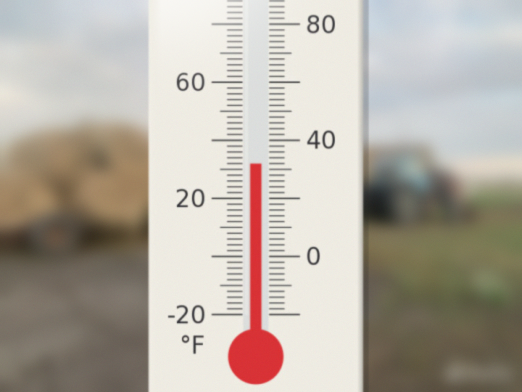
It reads 32 °F
